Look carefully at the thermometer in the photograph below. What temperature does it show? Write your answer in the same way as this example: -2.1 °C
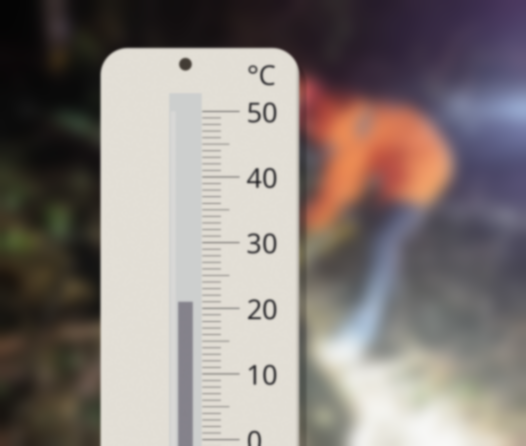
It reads 21 °C
